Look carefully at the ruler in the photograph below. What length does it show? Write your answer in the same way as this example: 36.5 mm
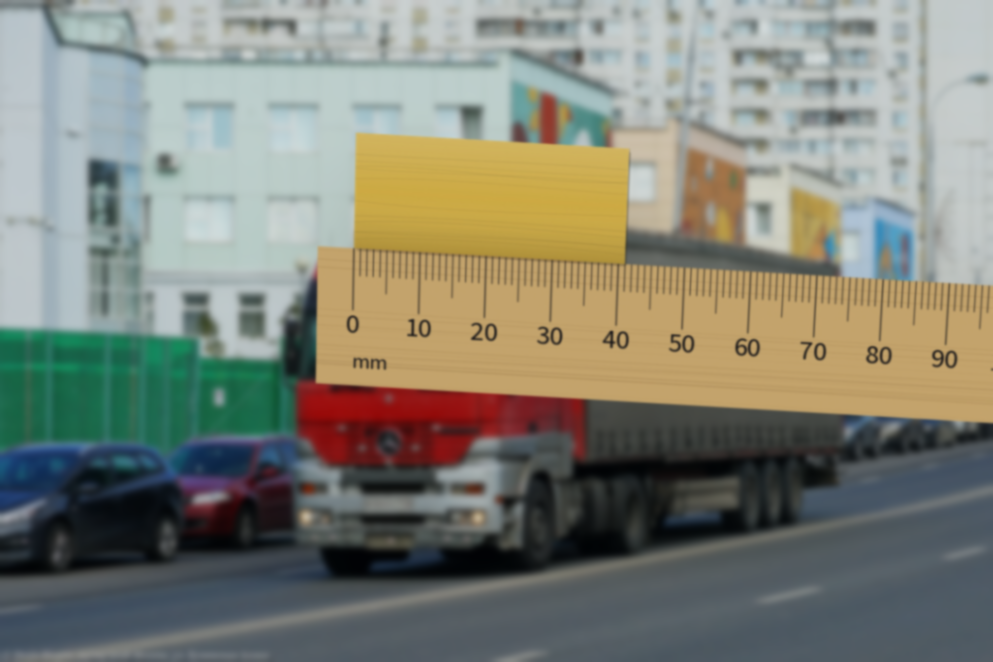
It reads 41 mm
